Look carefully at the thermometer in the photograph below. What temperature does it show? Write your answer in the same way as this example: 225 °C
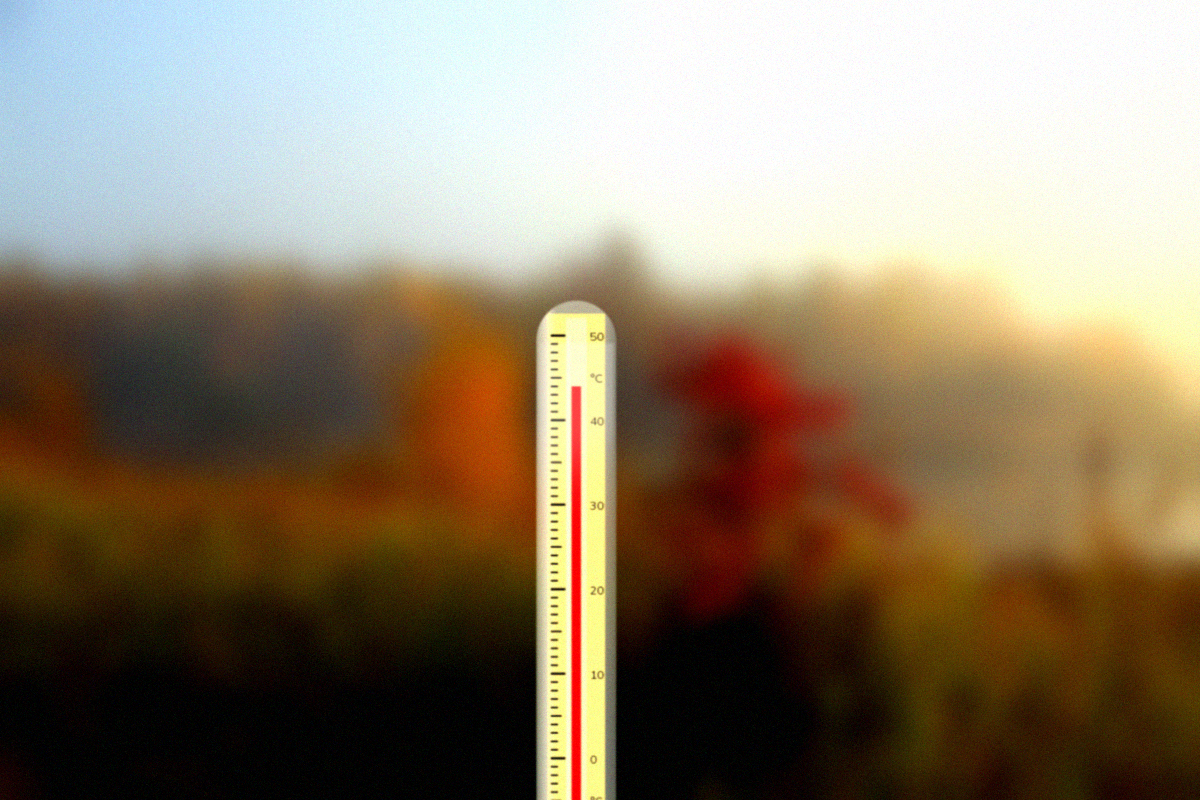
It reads 44 °C
